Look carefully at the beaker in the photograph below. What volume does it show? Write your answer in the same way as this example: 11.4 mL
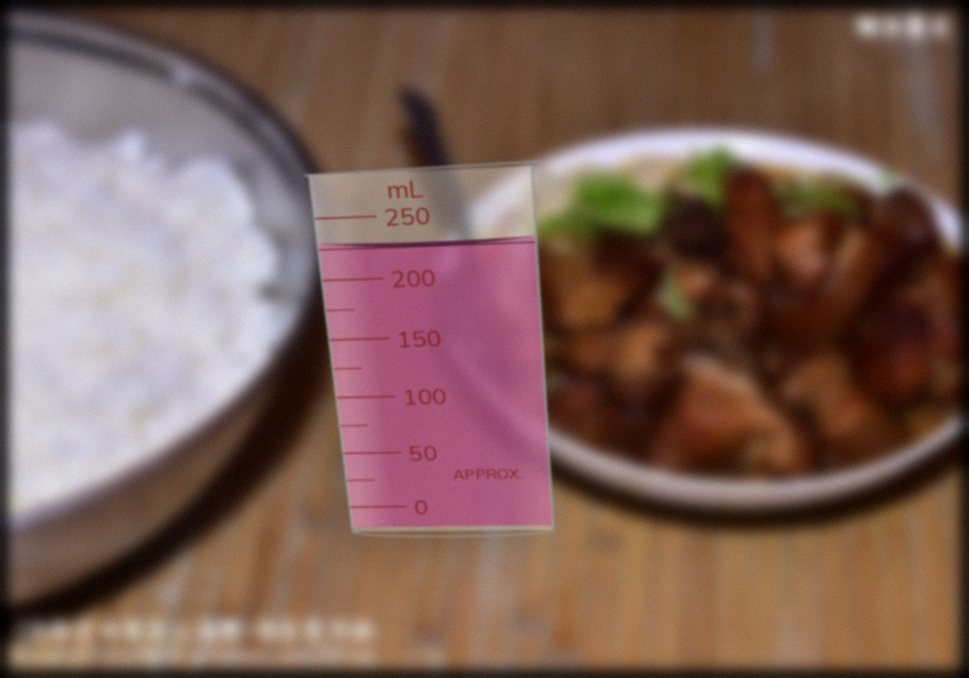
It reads 225 mL
